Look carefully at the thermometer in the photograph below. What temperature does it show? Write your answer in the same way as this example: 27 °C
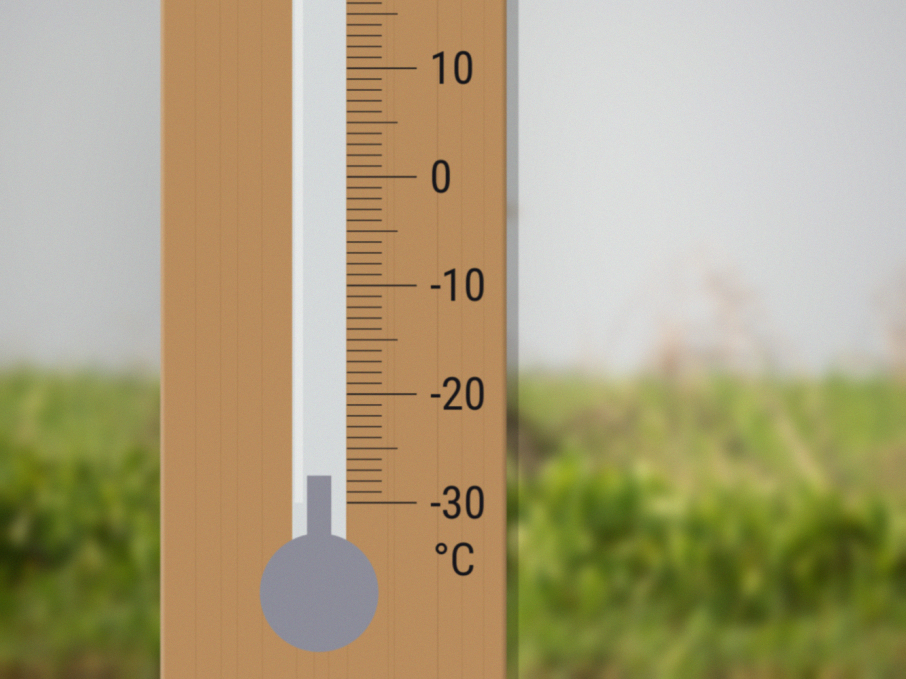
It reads -27.5 °C
